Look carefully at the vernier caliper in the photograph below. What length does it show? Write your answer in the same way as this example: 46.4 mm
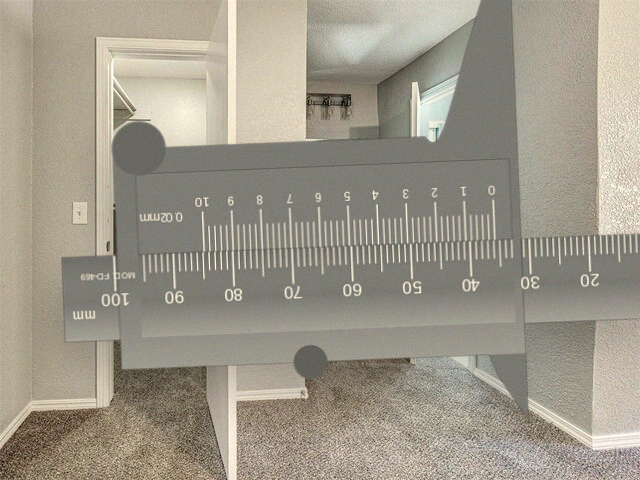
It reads 35.8 mm
